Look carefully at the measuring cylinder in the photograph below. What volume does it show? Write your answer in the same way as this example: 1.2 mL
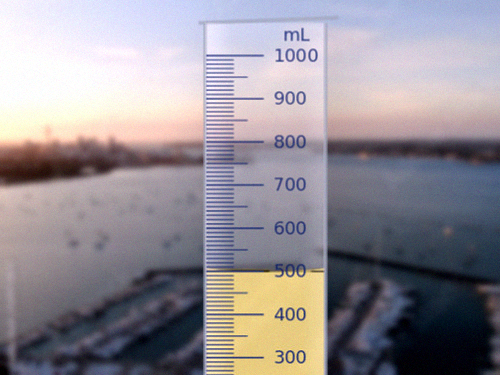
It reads 500 mL
